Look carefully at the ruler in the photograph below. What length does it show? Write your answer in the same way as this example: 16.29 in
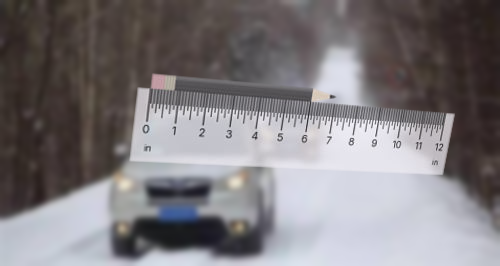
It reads 7 in
